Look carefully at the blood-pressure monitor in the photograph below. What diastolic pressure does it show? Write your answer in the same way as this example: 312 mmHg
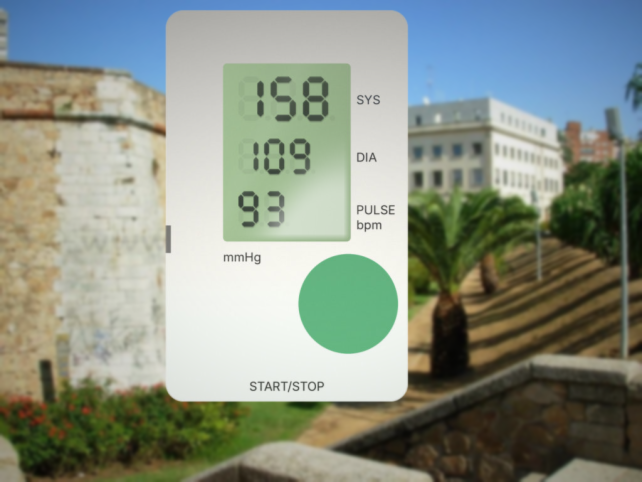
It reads 109 mmHg
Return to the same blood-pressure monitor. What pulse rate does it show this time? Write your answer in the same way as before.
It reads 93 bpm
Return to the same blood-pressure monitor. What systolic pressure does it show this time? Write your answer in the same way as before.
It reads 158 mmHg
